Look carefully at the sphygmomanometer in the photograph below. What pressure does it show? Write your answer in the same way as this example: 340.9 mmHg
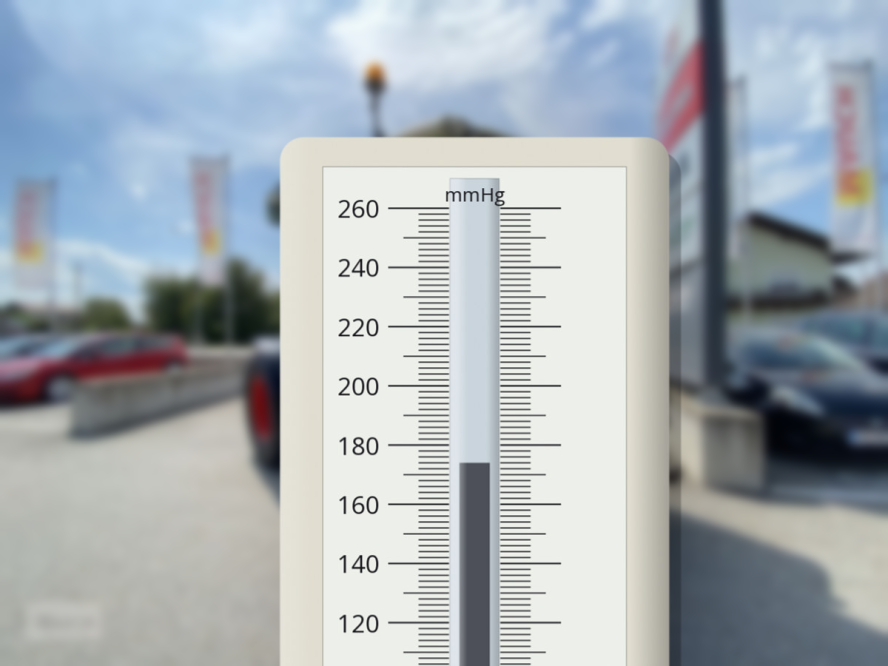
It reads 174 mmHg
